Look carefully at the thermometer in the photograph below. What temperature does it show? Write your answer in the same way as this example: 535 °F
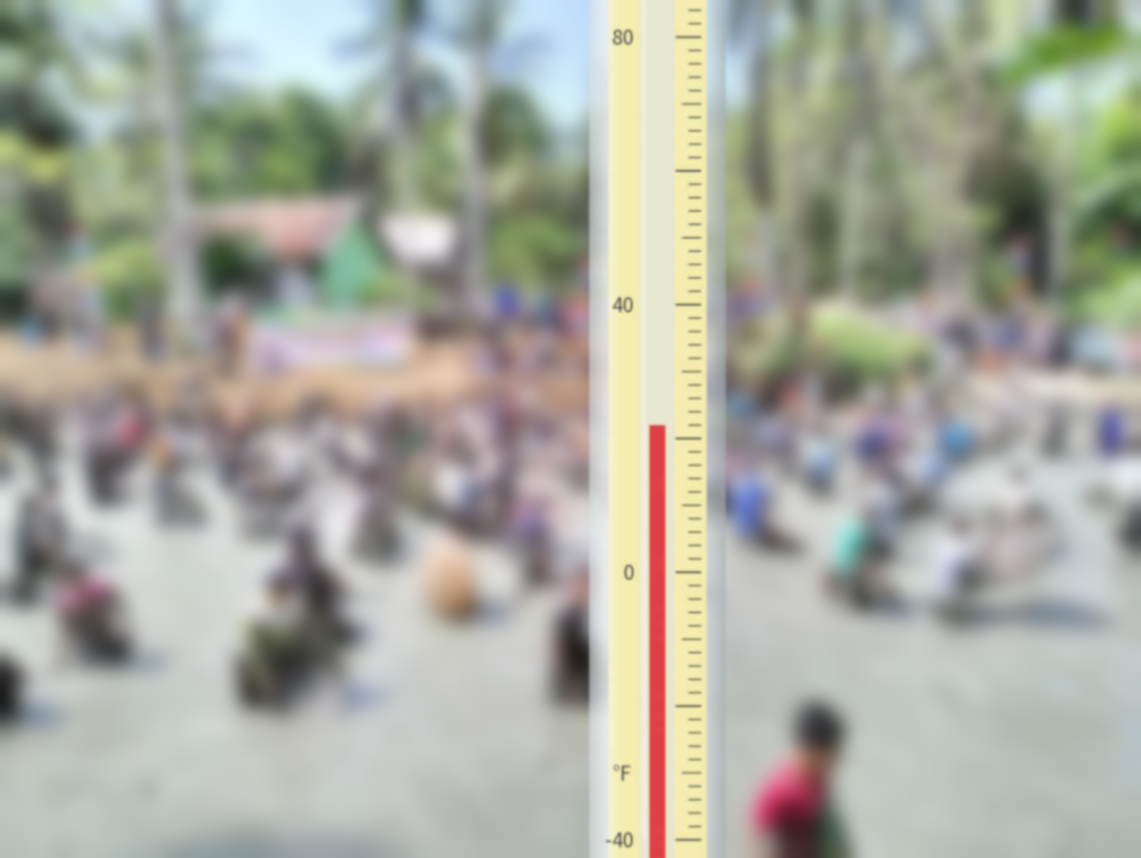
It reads 22 °F
